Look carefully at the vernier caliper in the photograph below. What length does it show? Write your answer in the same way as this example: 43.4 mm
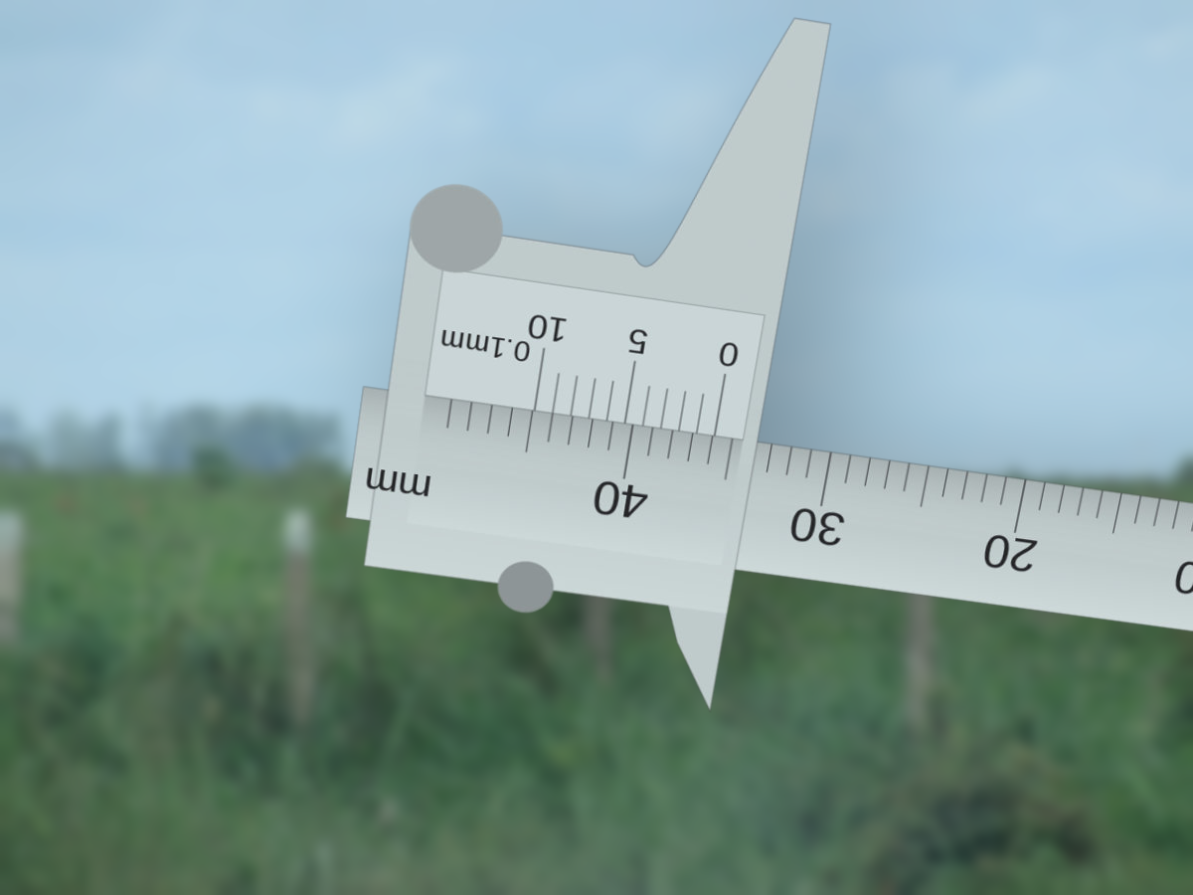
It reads 35.9 mm
